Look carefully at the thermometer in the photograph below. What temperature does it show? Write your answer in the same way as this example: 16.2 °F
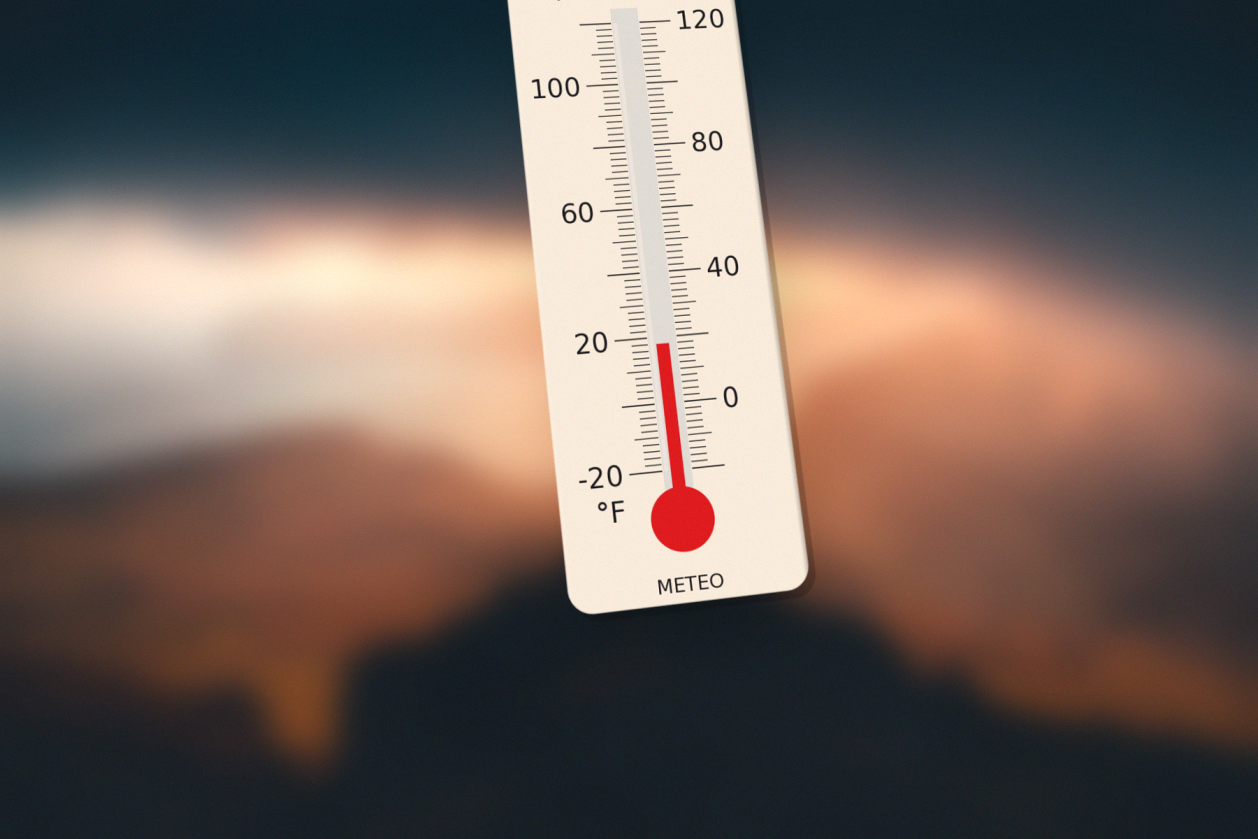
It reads 18 °F
